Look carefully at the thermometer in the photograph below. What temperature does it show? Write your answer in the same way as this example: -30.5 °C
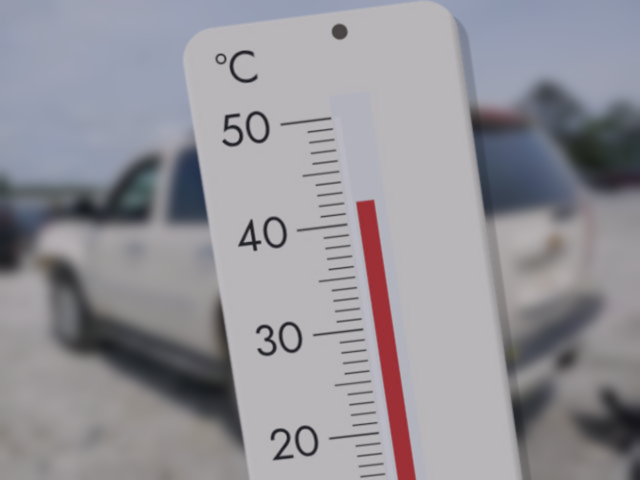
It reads 42 °C
